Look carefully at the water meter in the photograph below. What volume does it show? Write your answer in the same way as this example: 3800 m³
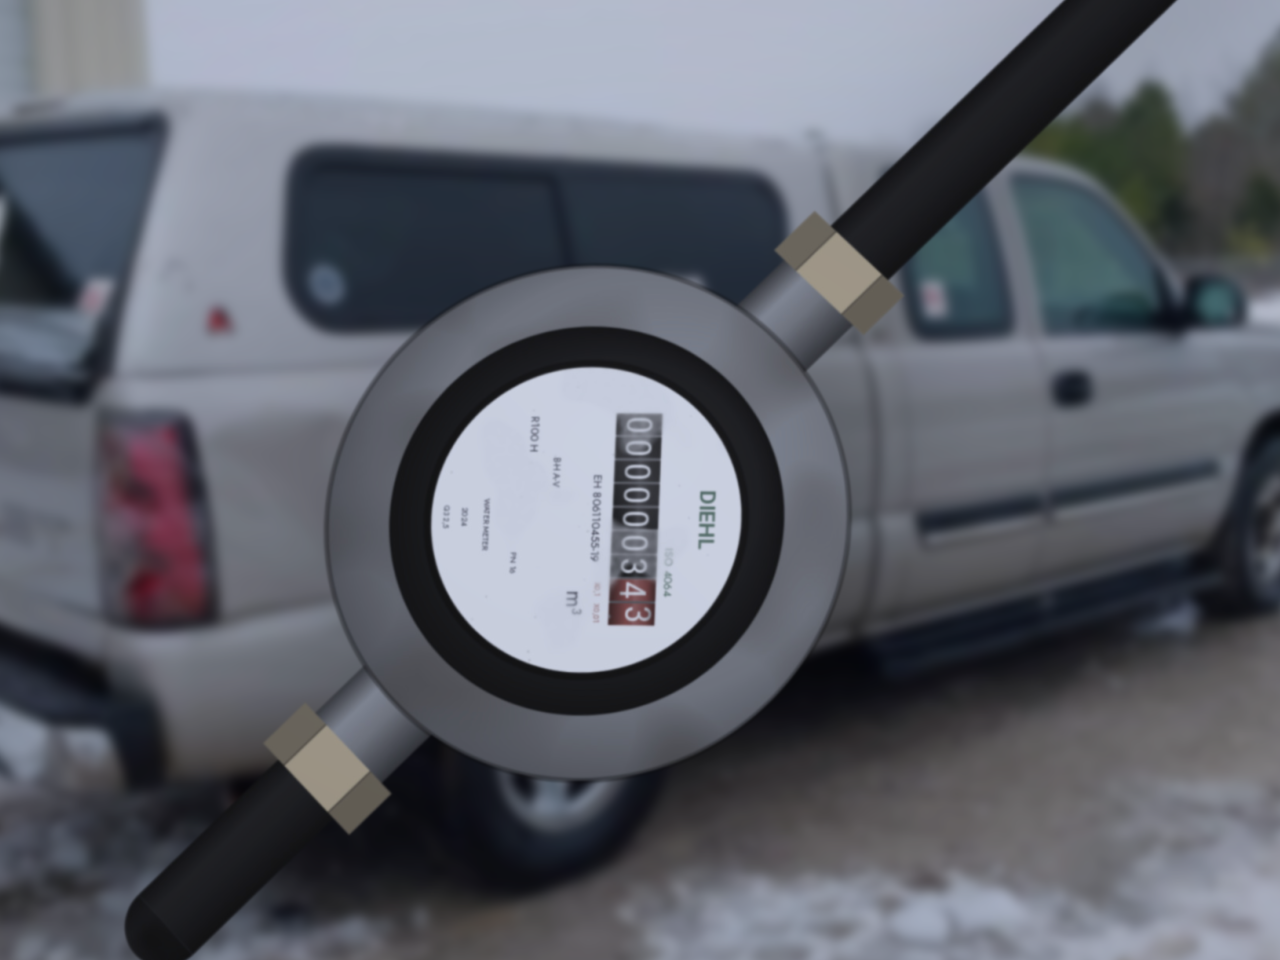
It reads 3.43 m³
